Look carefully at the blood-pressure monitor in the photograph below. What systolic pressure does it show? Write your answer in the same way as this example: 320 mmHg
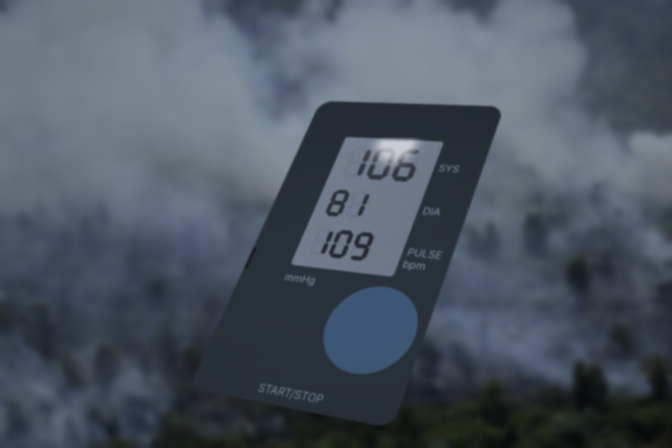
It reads 106 mmHg
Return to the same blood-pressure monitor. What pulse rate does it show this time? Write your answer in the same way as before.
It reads 109 bpm
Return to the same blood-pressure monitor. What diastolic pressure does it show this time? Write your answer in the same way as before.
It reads 81 mmHg
